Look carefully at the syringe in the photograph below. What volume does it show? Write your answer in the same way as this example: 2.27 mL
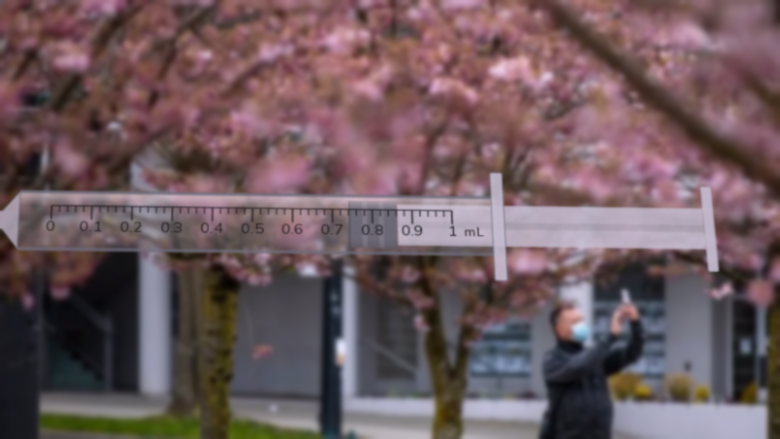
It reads 0.74 mL
